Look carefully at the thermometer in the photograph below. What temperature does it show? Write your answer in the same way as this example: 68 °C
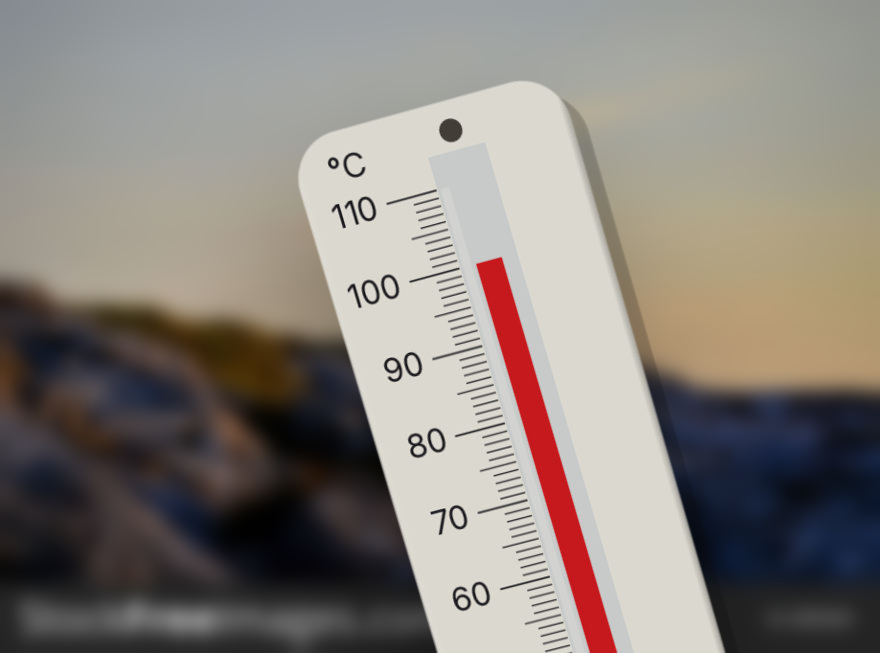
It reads 100 °C
